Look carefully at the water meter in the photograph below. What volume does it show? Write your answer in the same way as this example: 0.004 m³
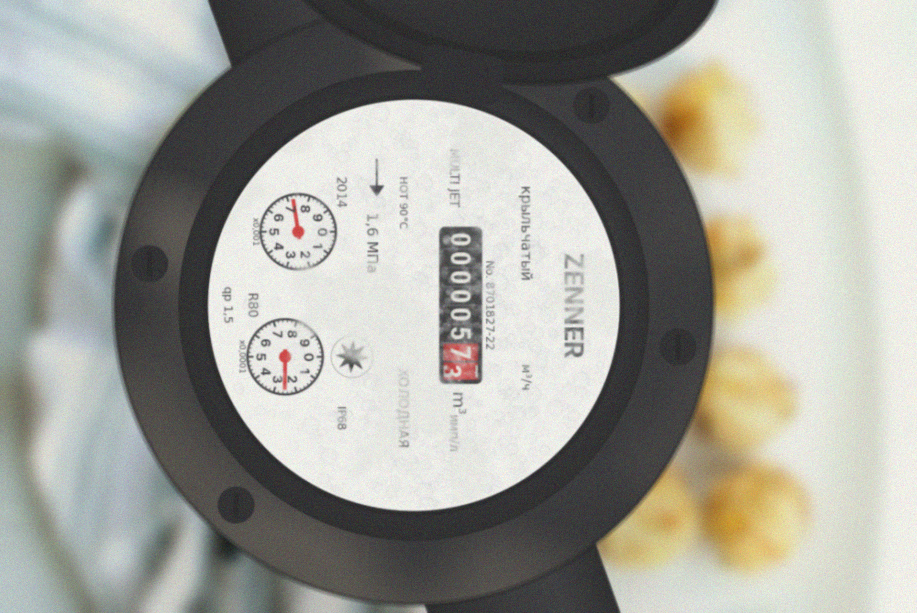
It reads 5.7272 m³
